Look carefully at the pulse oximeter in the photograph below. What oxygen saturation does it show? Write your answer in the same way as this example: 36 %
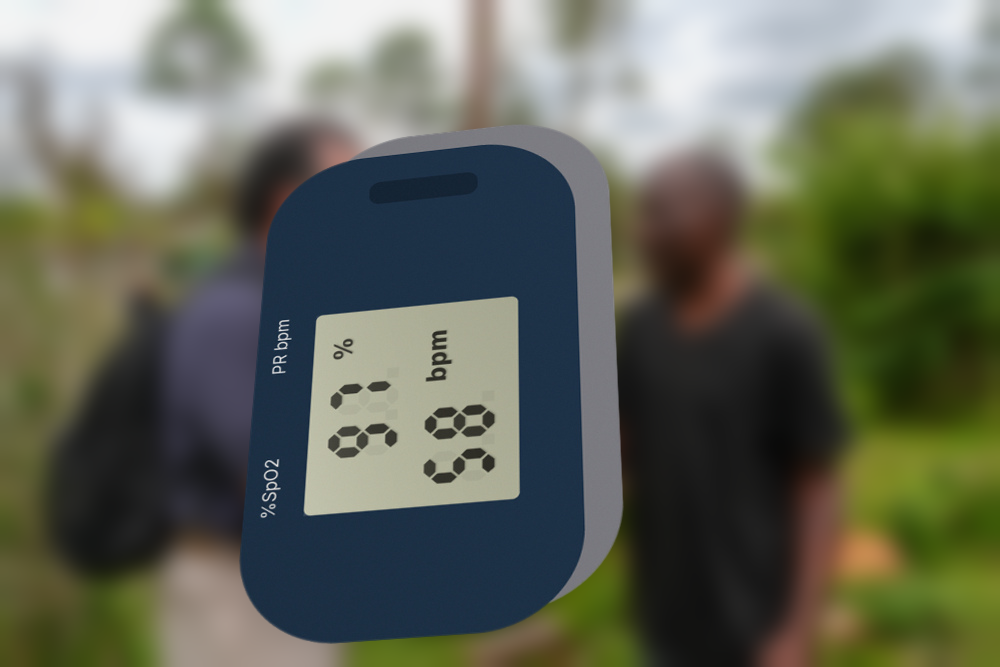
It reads 97 %
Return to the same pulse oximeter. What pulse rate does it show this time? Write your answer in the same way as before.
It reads 58 bpm
